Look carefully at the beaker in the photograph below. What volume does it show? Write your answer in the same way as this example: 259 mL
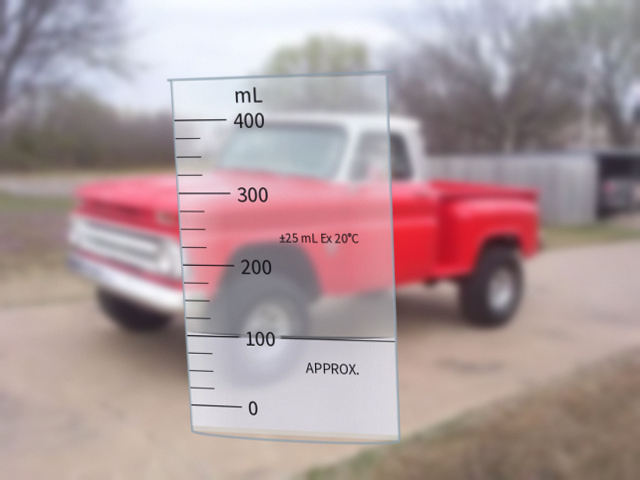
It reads 100 mL
